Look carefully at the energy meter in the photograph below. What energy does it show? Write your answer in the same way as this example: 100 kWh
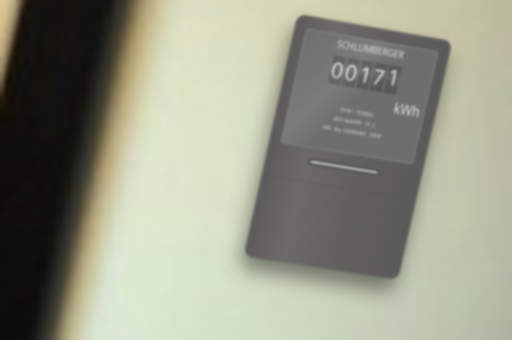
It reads 171 kWh
